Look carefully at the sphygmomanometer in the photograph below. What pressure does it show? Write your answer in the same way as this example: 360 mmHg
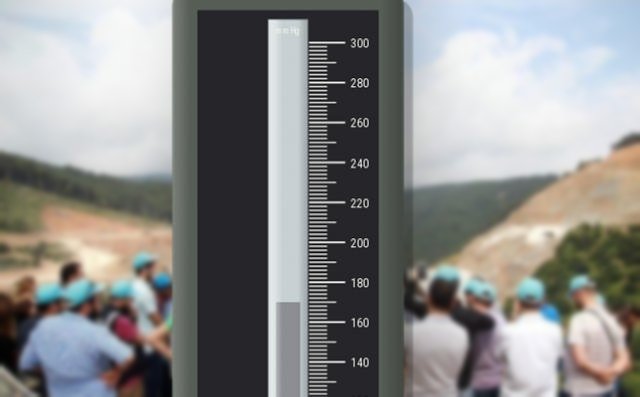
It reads 170 mmHg
